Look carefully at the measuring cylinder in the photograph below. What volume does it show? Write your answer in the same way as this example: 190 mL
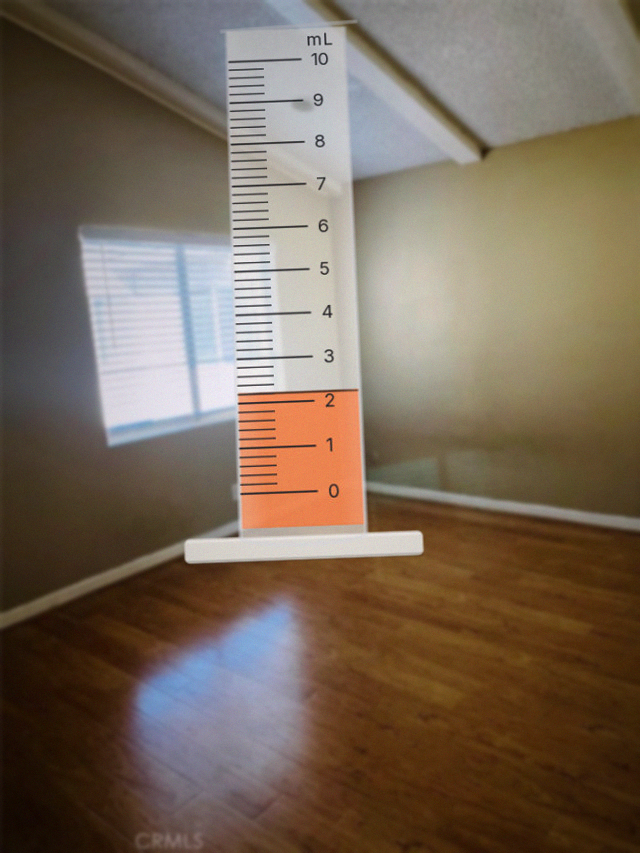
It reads 2.2 mL
